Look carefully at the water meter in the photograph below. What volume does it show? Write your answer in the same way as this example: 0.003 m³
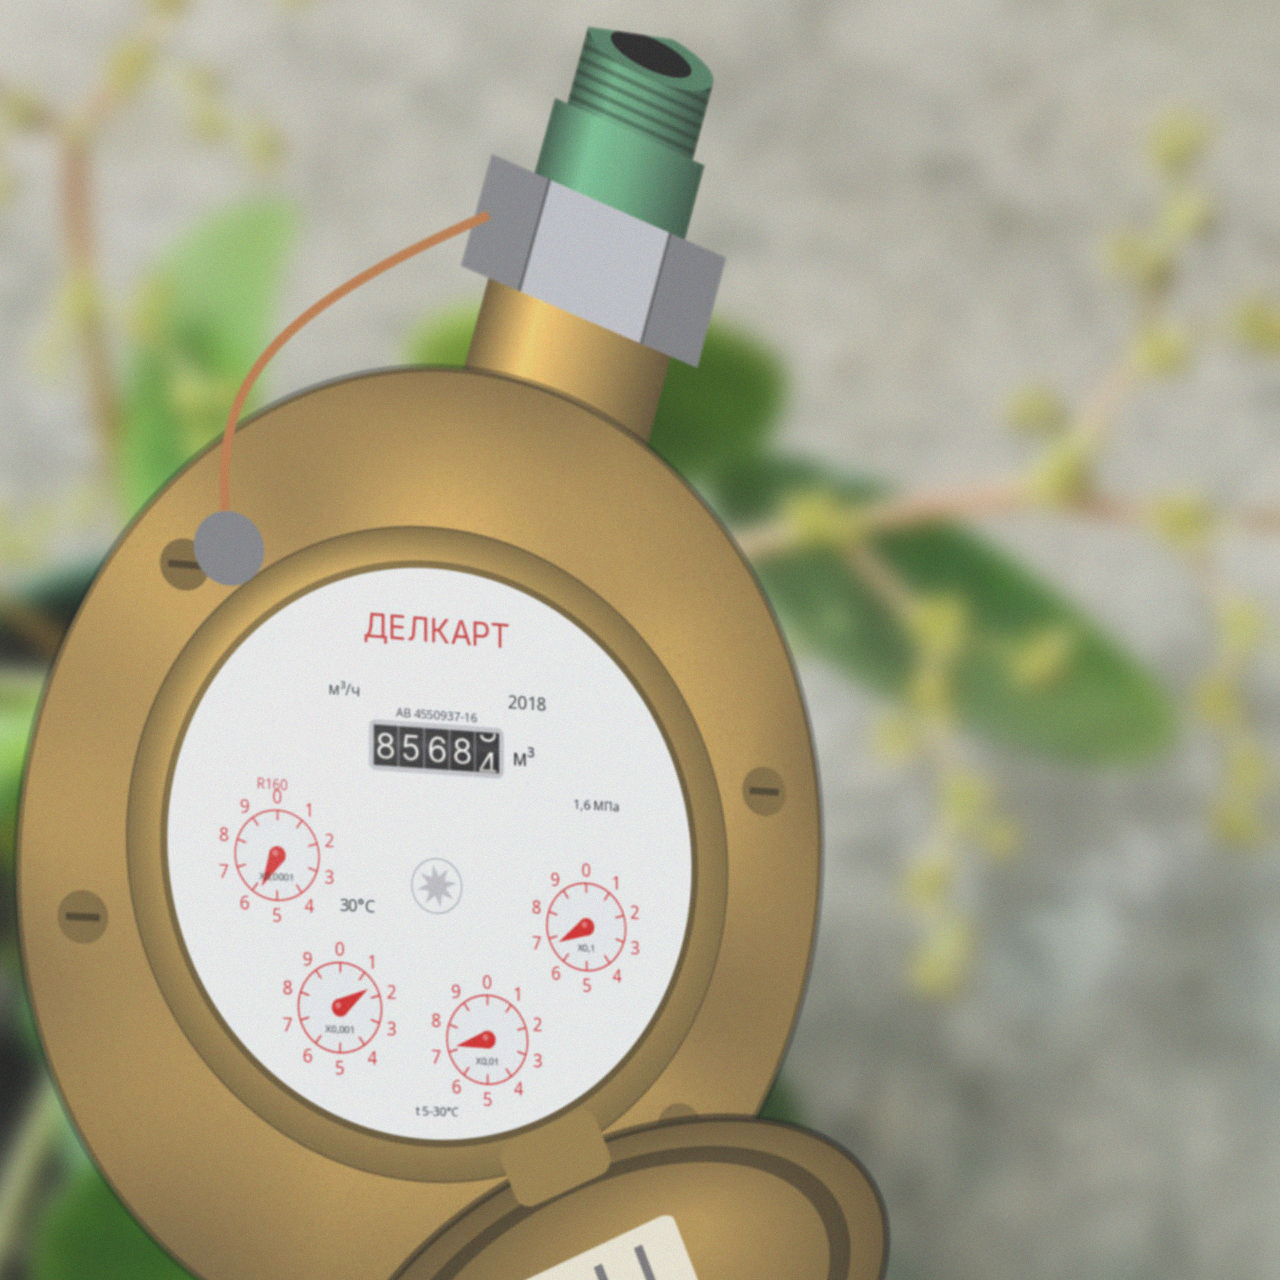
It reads 85683.6715 m³
